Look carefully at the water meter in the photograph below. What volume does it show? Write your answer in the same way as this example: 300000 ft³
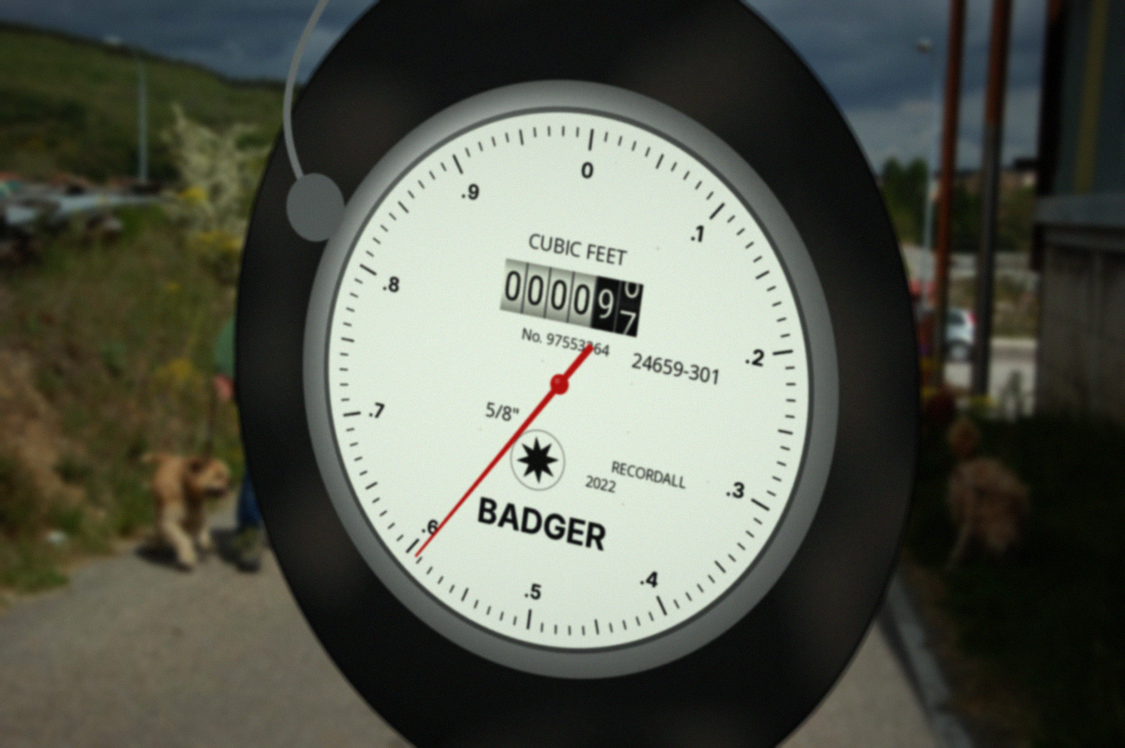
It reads 96.59 ft³
